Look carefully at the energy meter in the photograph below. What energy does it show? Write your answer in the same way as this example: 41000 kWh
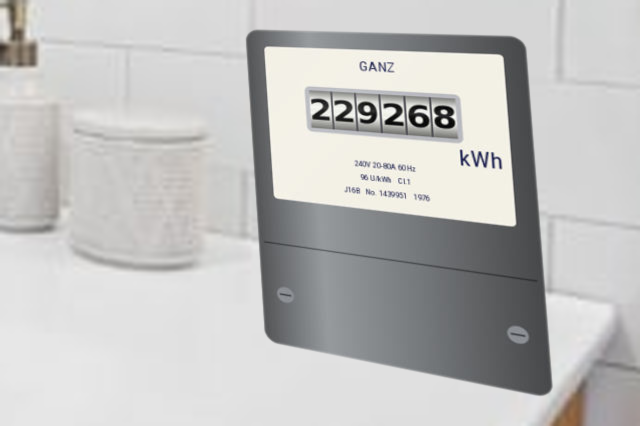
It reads 229268 kWh
